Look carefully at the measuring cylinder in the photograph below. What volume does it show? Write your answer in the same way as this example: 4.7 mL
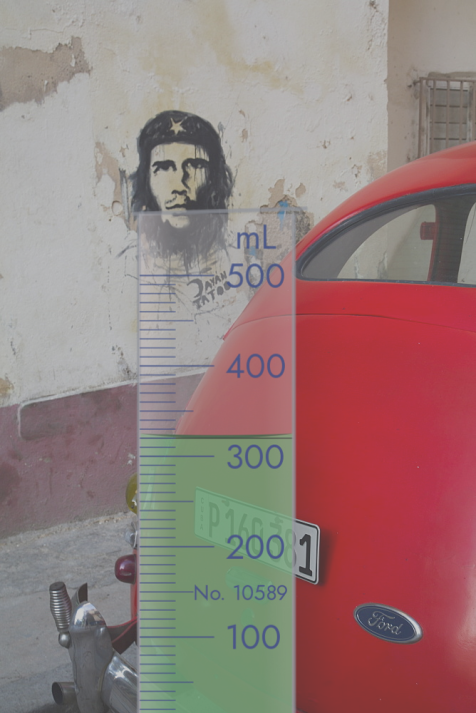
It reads 320 mL
